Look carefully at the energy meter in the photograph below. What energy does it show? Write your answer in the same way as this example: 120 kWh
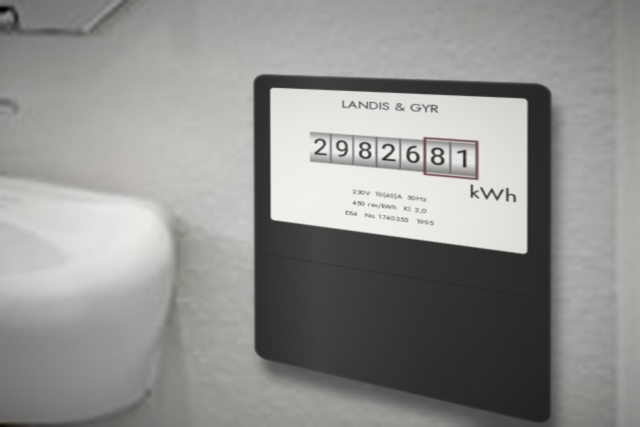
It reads 29826.81 kWh
